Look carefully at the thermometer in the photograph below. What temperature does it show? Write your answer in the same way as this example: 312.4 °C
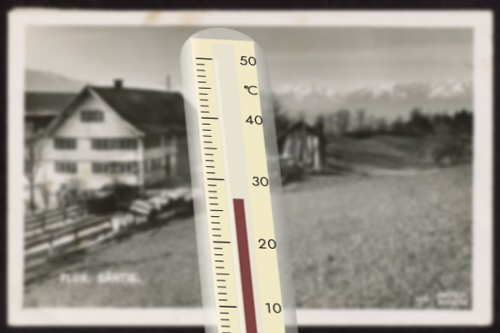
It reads 27 °C
